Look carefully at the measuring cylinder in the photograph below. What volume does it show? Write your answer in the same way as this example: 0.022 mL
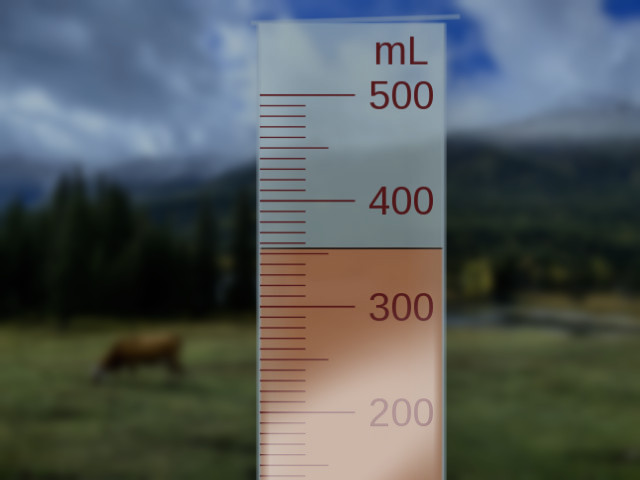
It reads 355 mL
